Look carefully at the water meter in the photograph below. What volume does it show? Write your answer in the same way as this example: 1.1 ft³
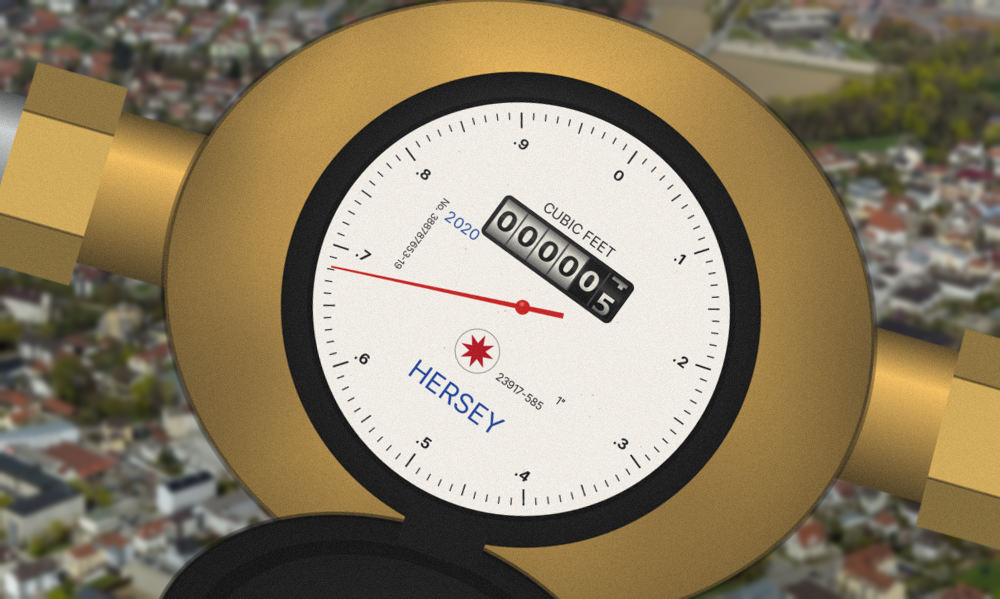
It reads 4.68 ft³
